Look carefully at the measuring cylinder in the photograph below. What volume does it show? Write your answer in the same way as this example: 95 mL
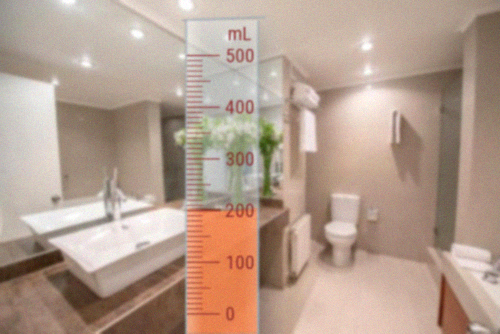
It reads 200 mL
